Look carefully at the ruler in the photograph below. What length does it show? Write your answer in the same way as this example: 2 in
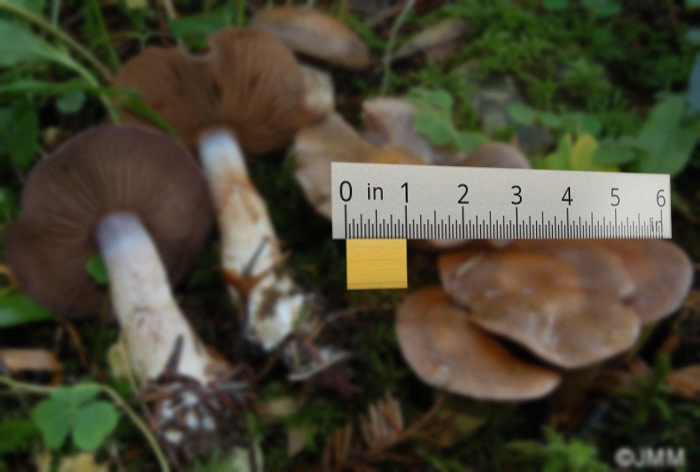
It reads 1 in
